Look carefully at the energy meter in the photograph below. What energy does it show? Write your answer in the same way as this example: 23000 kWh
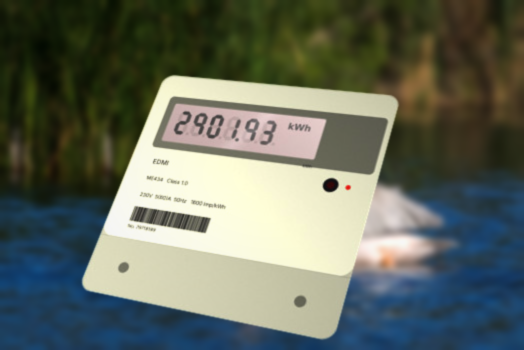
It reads 2901.93 kWh
